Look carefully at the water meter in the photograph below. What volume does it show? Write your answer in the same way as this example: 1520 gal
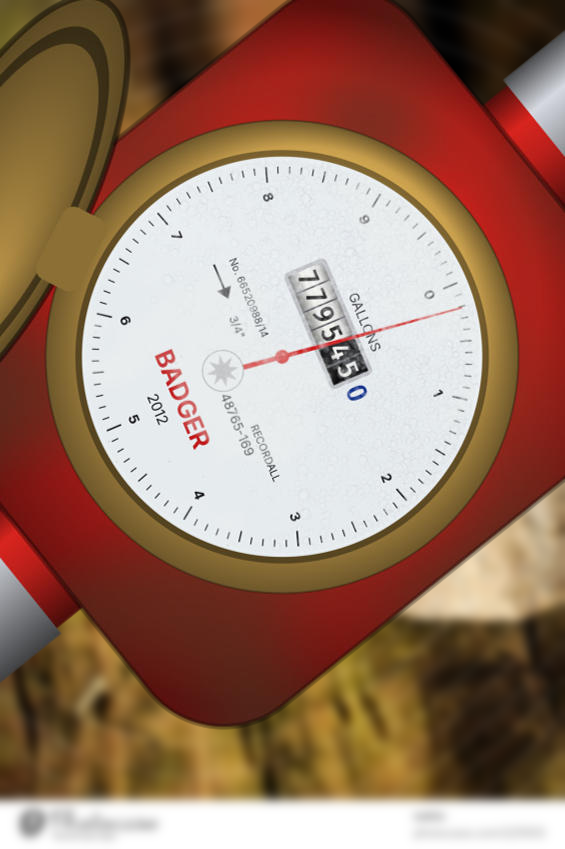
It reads 7795450.2 gal
